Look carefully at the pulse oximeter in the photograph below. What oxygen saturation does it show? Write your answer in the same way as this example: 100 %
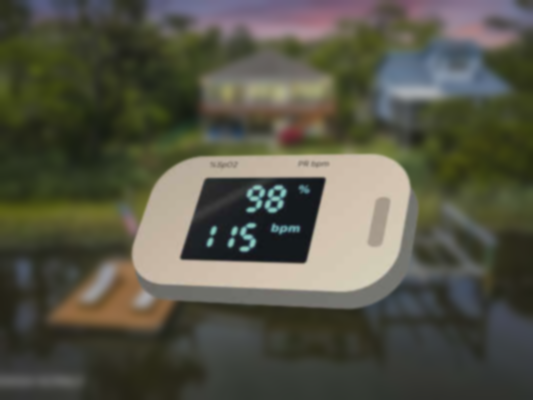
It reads 98 %
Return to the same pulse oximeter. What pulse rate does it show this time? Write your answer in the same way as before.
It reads 115 bpm
